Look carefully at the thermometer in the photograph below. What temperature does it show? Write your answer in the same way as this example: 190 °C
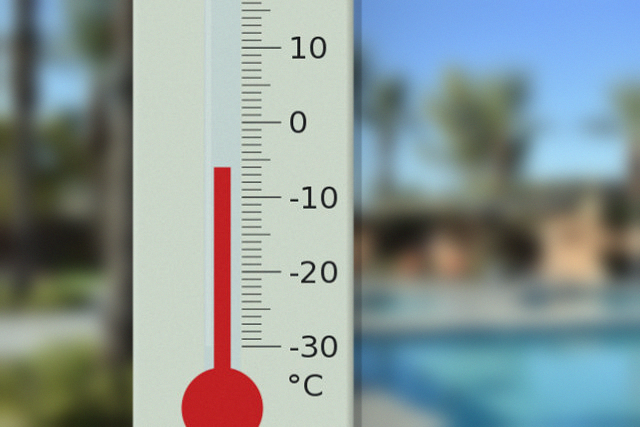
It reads -6 °C
